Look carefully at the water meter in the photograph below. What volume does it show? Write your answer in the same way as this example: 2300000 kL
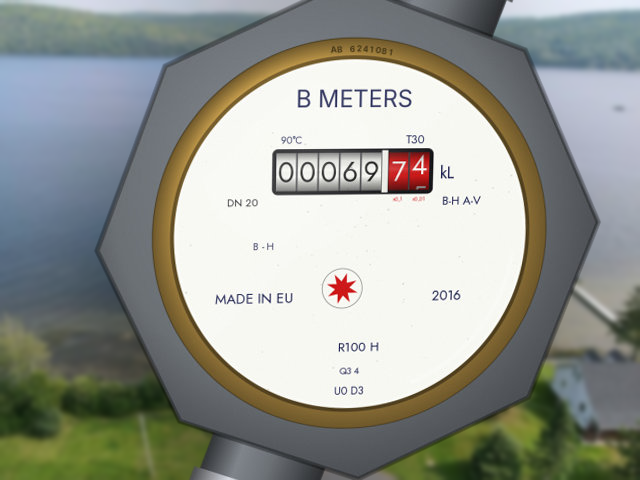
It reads 69.74 kL
